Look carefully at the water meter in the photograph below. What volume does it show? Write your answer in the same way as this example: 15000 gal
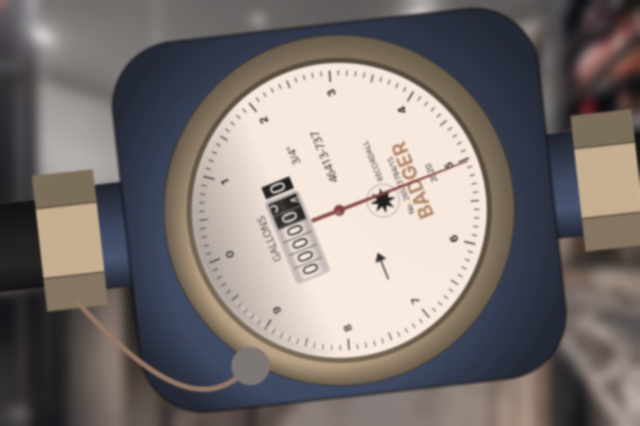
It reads 35.0 gal
